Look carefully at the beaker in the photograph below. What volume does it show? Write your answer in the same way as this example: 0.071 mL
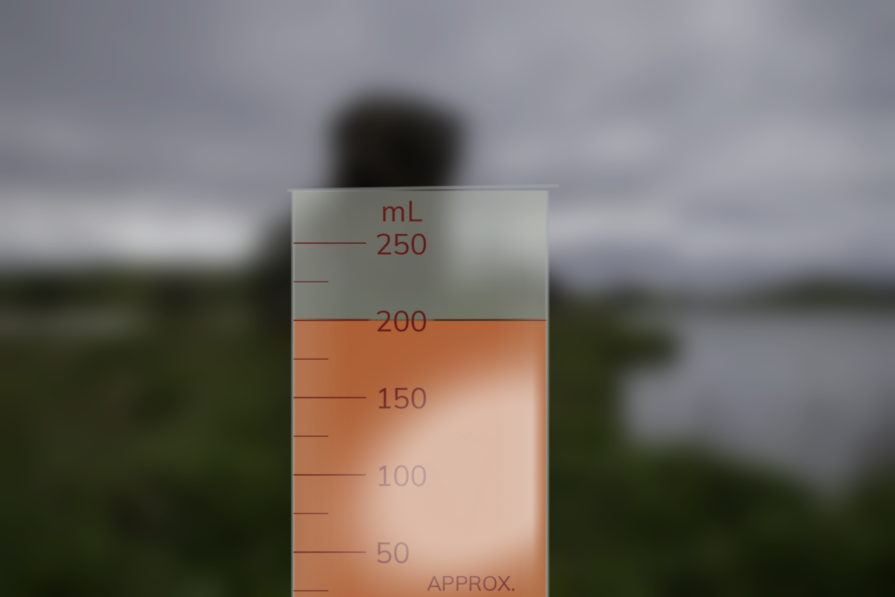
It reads 200 mL
